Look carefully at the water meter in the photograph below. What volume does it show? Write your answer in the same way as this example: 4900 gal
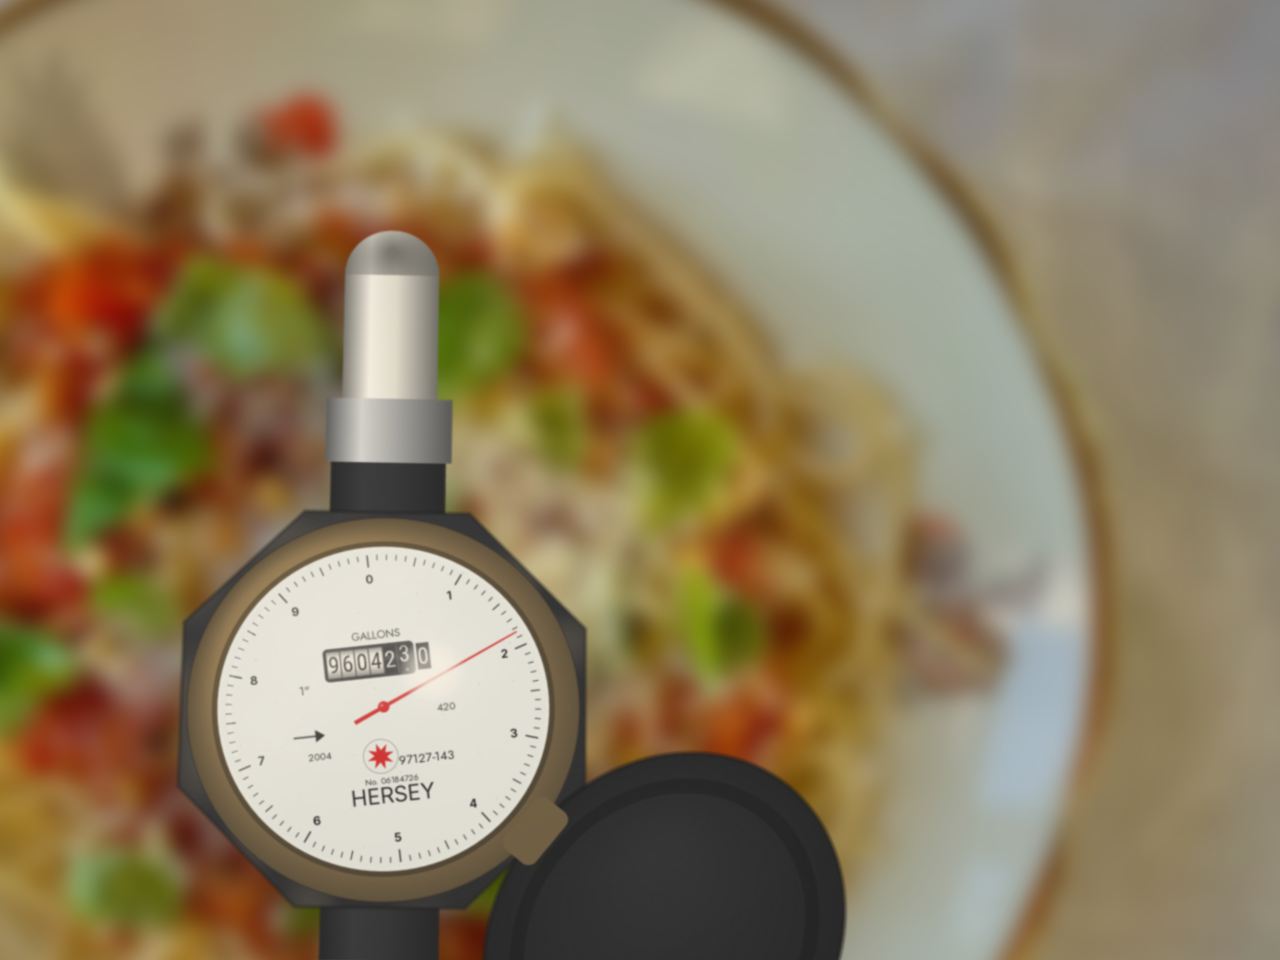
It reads 9604231.8 gal
